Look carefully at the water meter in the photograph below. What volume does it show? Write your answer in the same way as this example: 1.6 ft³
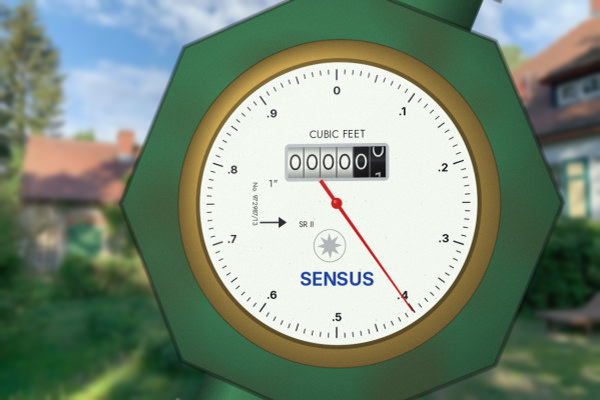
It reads 0.40 ft³
